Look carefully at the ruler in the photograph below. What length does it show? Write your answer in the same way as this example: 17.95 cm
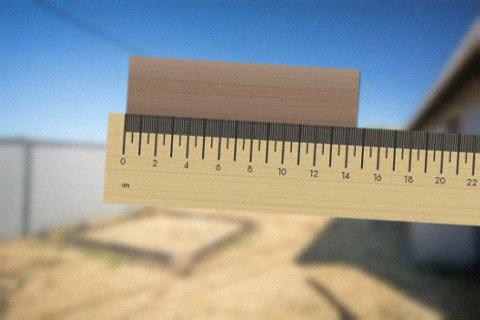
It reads 14.5 cm
